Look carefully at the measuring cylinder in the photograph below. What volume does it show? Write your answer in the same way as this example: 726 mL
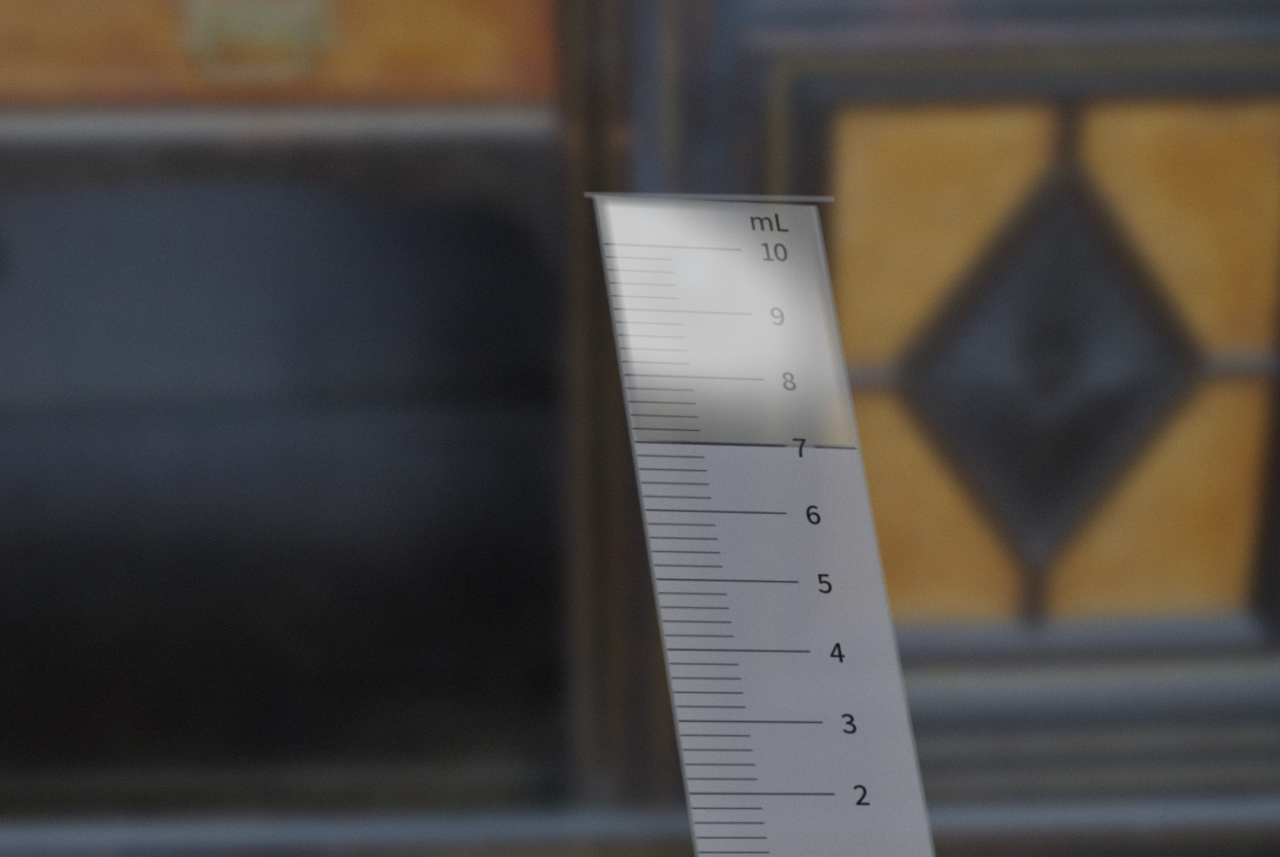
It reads 7 mL
